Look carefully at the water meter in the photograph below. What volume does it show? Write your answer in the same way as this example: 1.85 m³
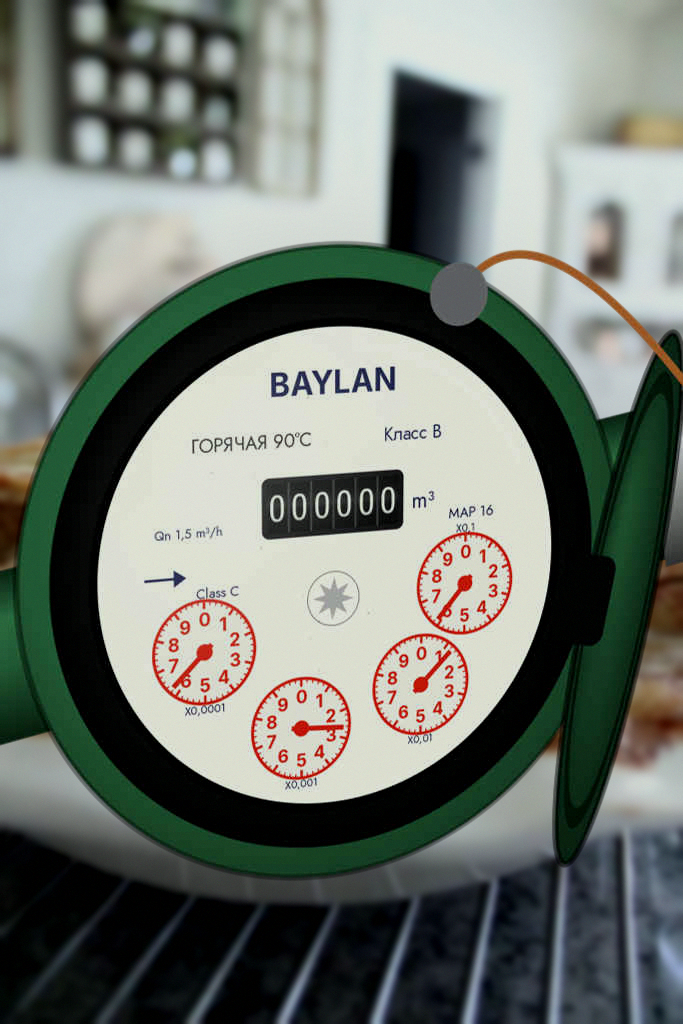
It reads 0.6126 m³
